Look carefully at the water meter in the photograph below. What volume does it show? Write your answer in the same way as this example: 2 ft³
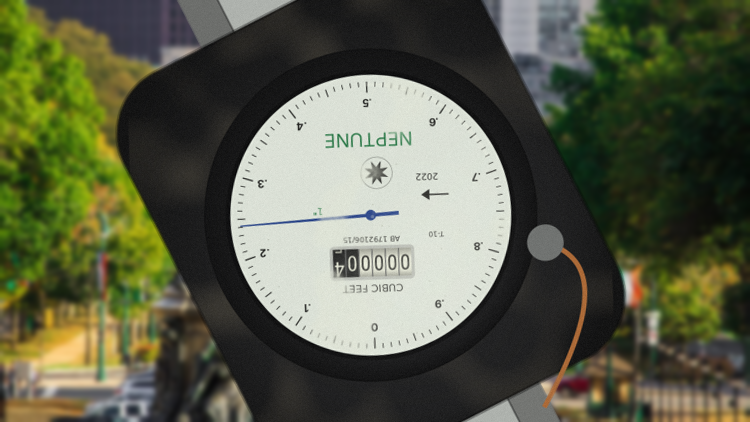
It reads 4.24 ft³
